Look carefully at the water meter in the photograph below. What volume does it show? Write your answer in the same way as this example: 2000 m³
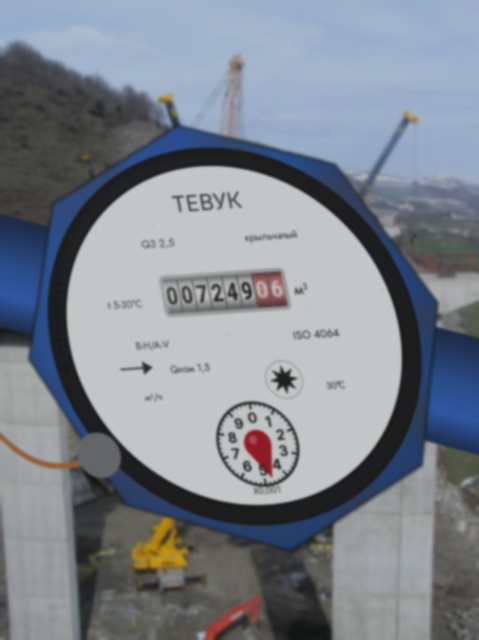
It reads 7249.064 m³
